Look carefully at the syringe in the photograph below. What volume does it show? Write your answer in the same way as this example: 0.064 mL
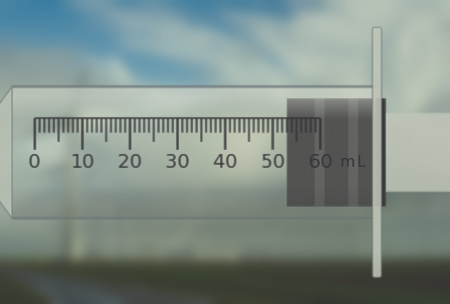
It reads 53 mL
